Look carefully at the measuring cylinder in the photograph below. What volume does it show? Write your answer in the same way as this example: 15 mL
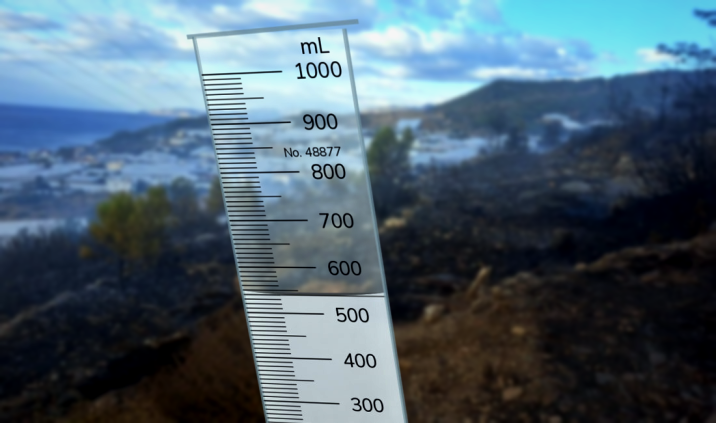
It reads 540 mL
